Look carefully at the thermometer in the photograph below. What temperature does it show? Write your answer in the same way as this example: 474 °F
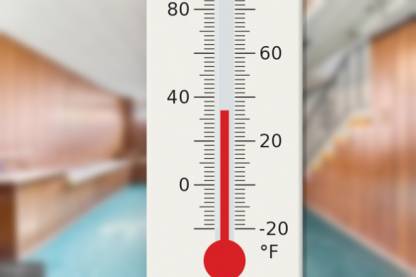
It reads 34 °F
